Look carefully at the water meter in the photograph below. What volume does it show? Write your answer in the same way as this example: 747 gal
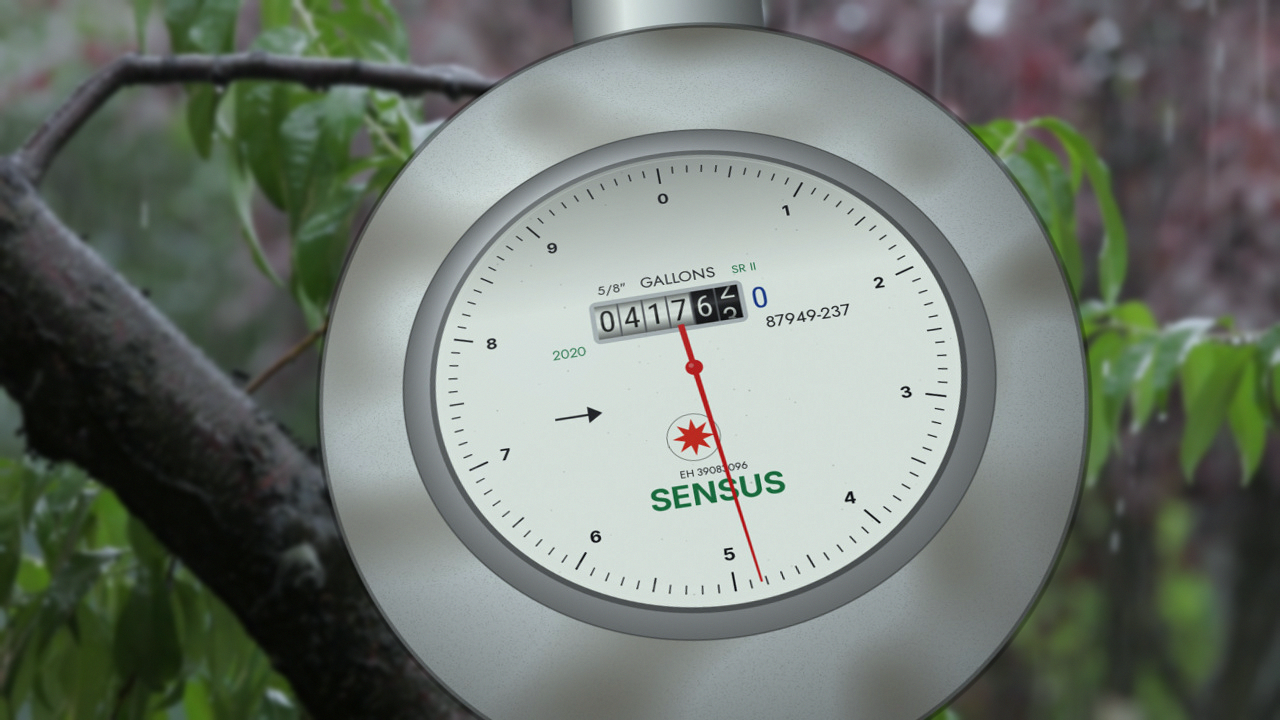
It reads 417624.8 gal
